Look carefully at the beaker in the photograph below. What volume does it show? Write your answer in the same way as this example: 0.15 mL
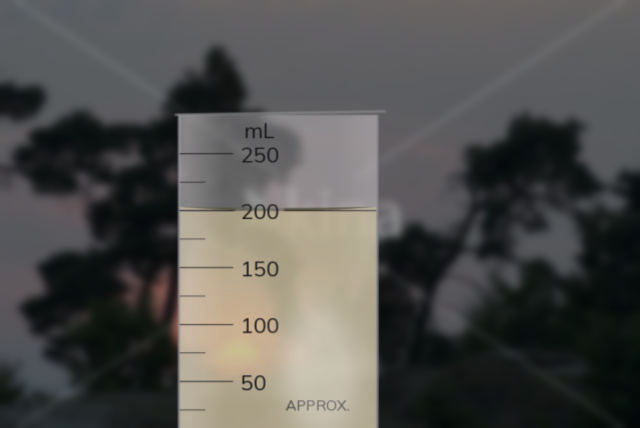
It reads 200 mL
